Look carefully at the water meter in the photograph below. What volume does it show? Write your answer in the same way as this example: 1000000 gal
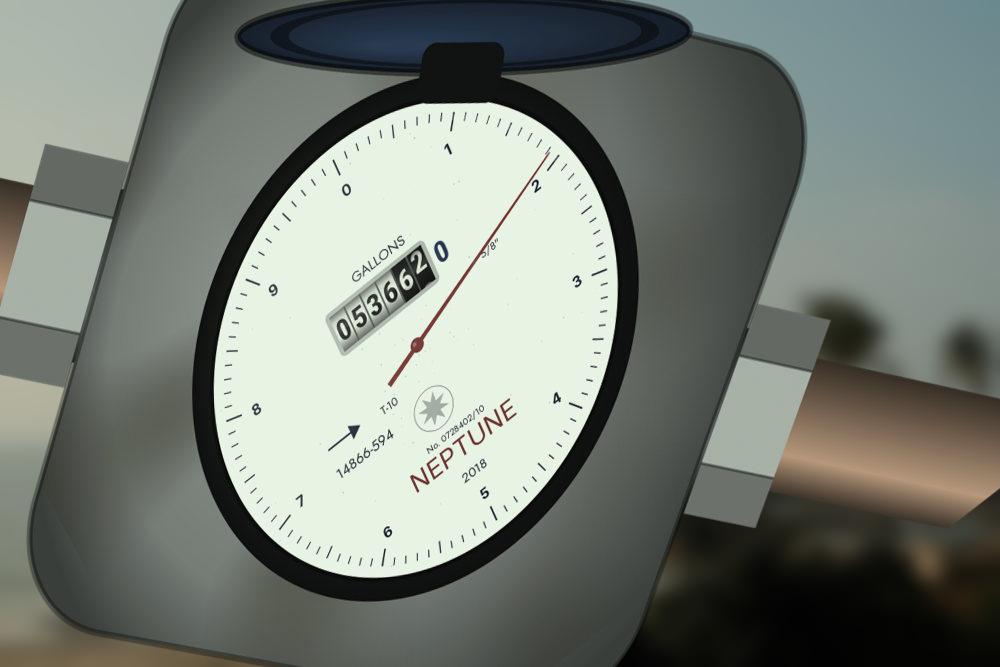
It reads 536621.9 gal
